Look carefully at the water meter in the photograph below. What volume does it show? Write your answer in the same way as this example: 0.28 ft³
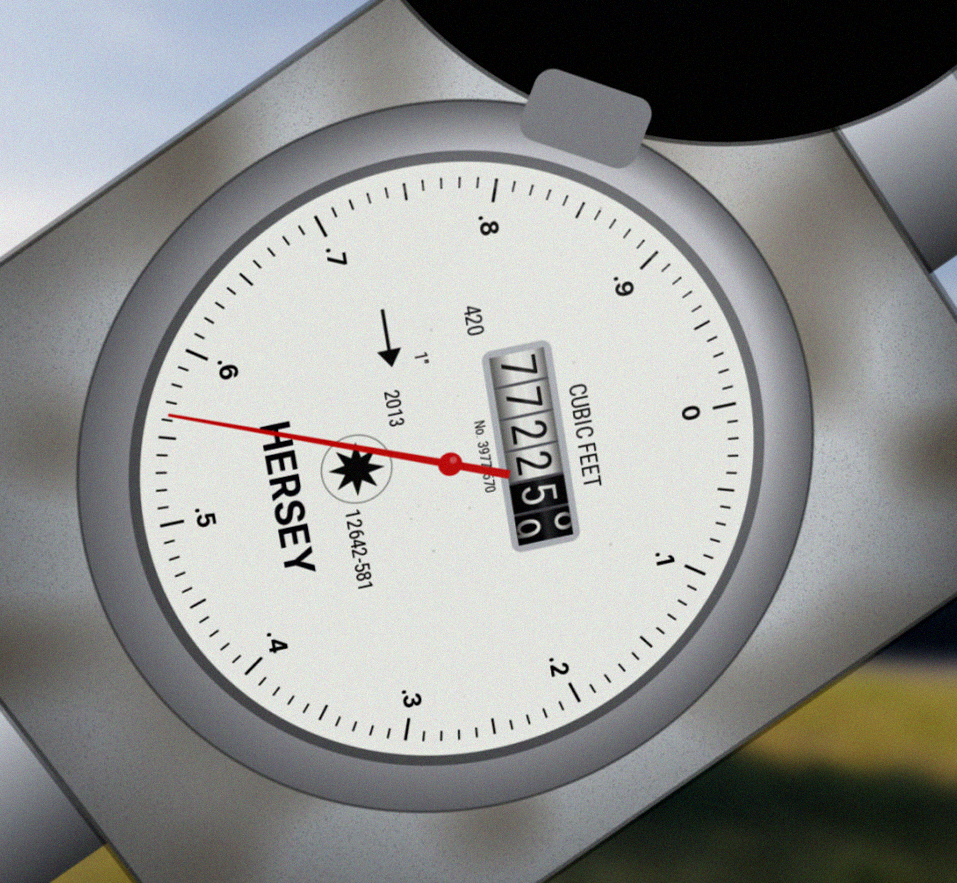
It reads 772258.56 ft³
